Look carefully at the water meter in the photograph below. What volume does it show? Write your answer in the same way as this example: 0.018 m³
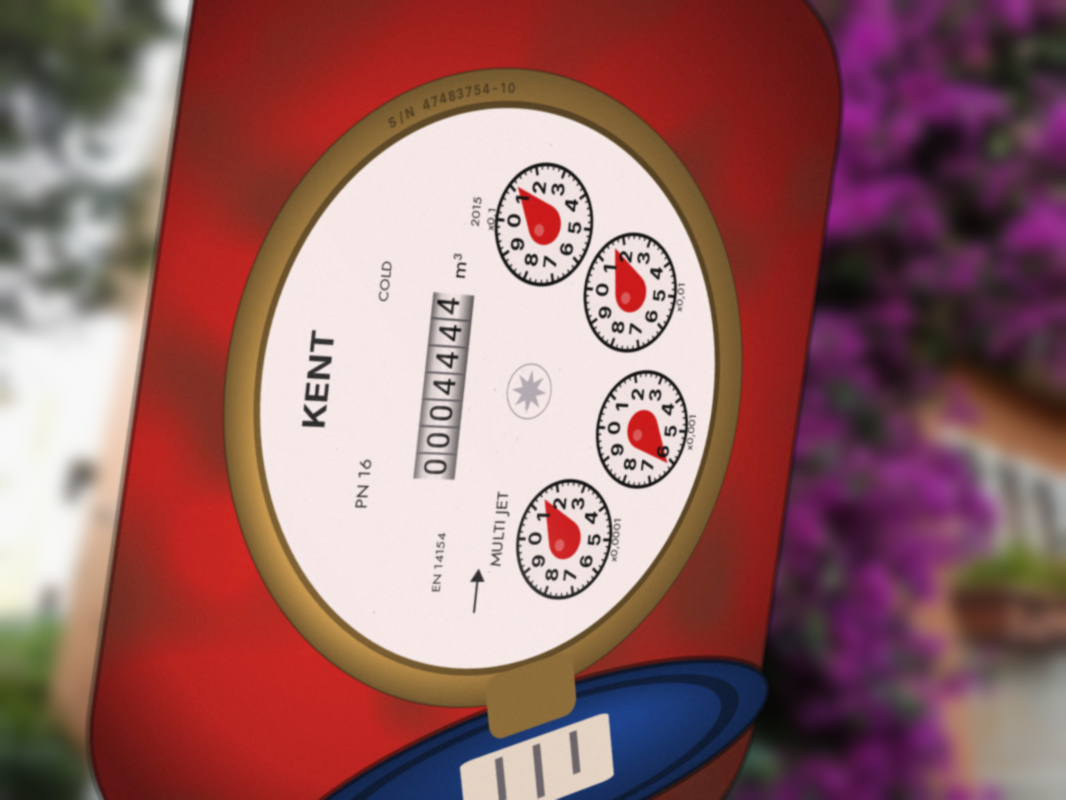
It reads 4444.1161 m³
